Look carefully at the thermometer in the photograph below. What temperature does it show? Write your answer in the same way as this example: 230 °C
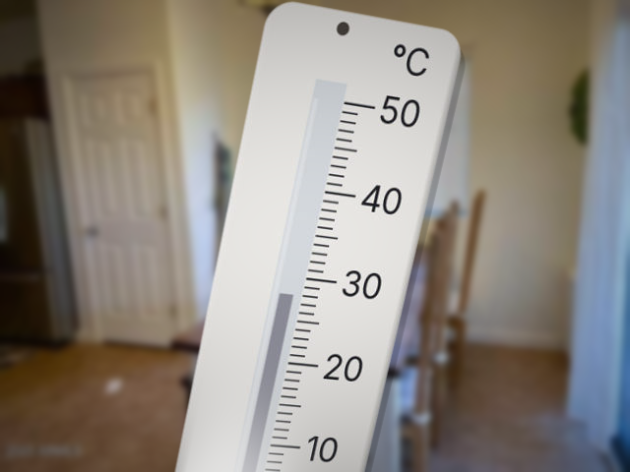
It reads 28 °C
